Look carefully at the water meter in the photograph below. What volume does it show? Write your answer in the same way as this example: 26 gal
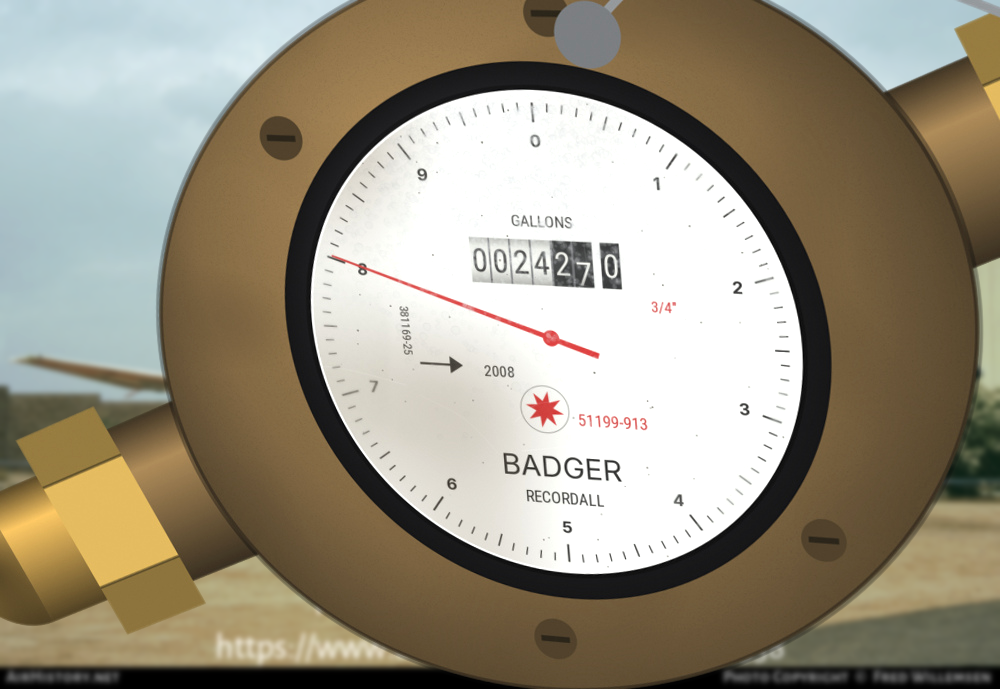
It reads 24268.0 gal
